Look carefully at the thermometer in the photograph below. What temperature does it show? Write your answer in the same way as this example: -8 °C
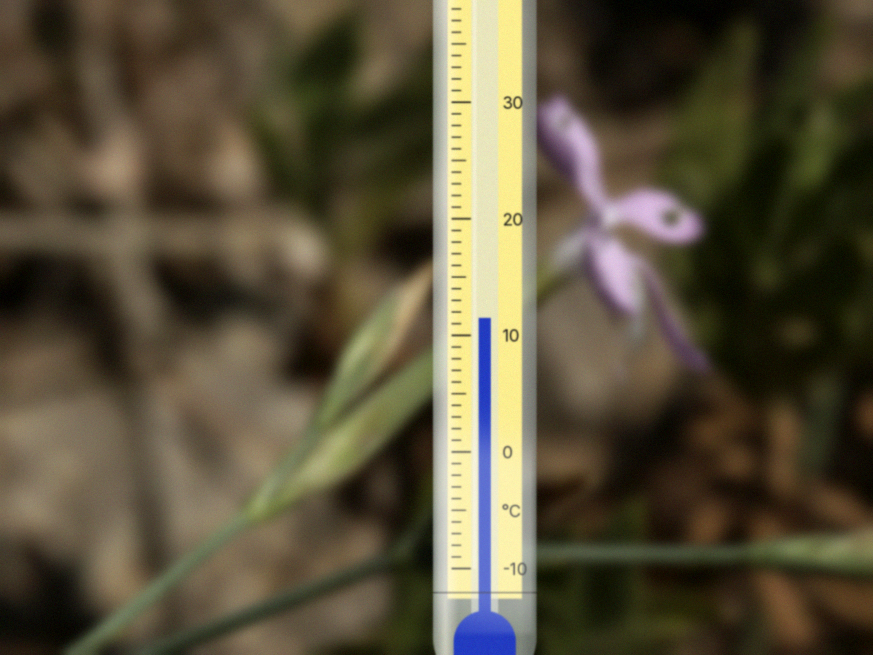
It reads 11.5 °C
